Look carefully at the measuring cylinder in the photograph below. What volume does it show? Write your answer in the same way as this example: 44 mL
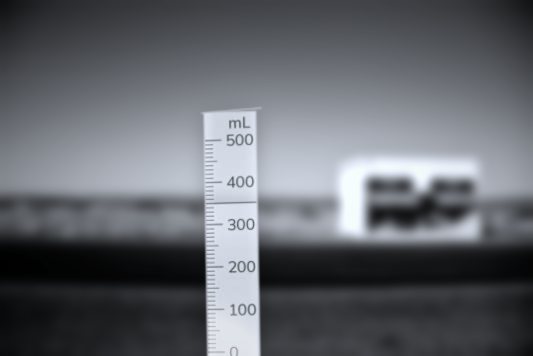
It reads 350 mL
